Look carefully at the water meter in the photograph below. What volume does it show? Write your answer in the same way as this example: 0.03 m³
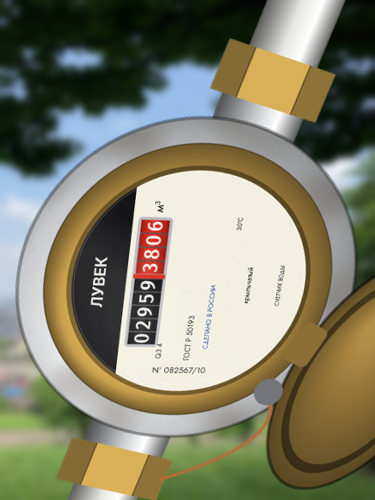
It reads 2959.3806 m³
